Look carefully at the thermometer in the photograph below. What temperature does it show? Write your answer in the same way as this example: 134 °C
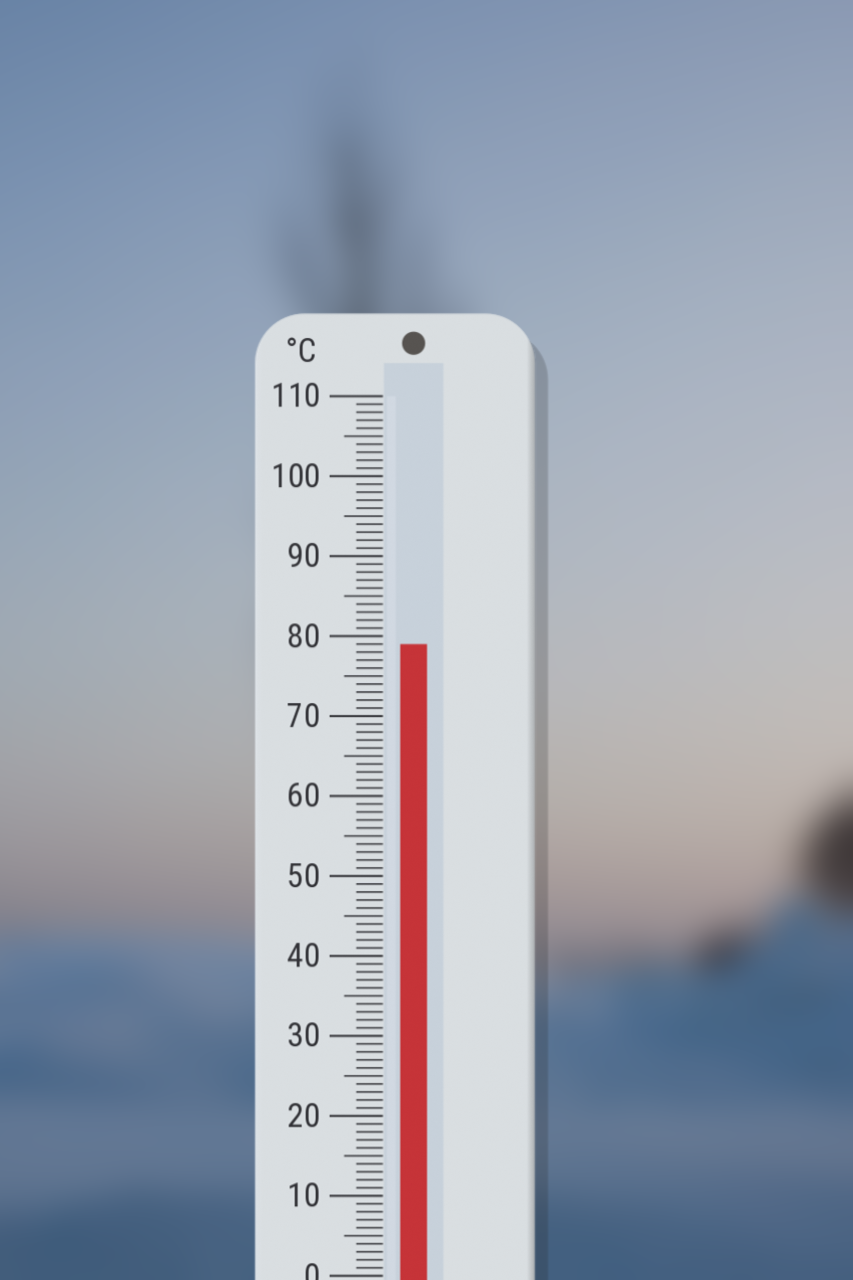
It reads 79 °C
